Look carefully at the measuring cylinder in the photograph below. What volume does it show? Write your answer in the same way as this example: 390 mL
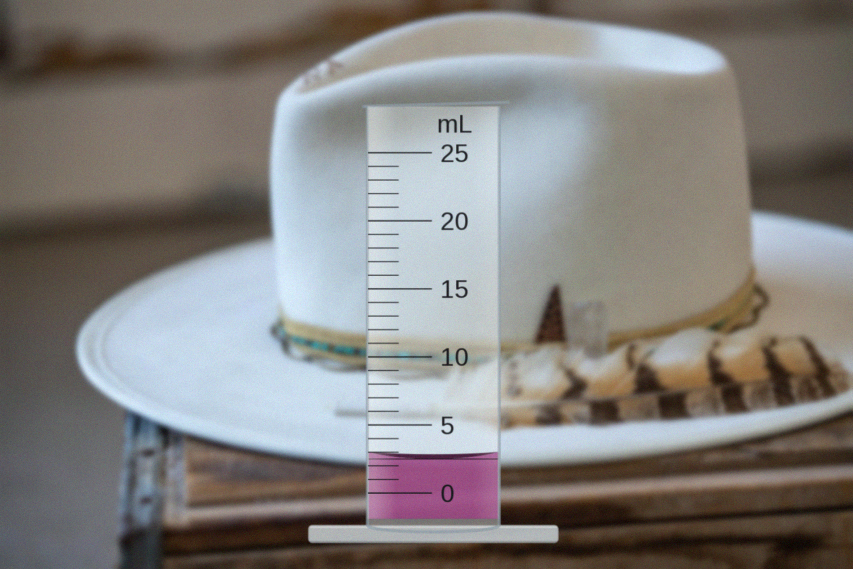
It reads 2.5 mL
